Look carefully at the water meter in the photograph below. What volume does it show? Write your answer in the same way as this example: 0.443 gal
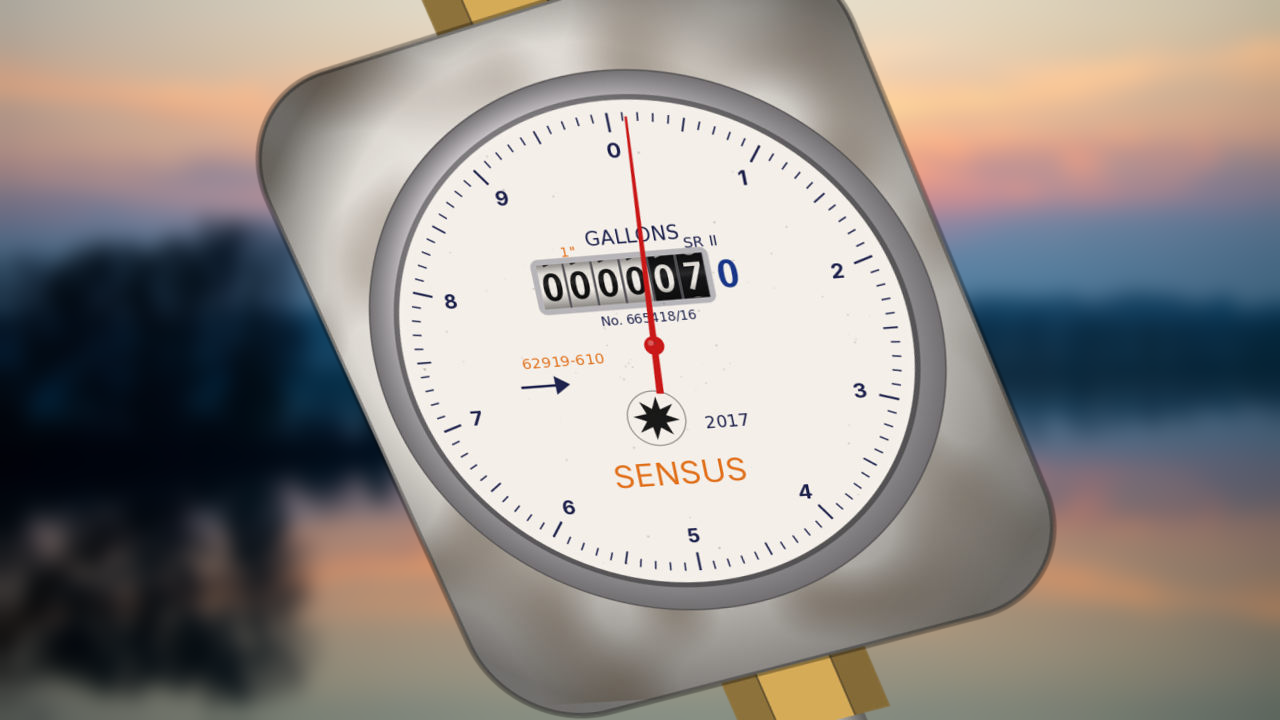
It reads 70.1 gal
